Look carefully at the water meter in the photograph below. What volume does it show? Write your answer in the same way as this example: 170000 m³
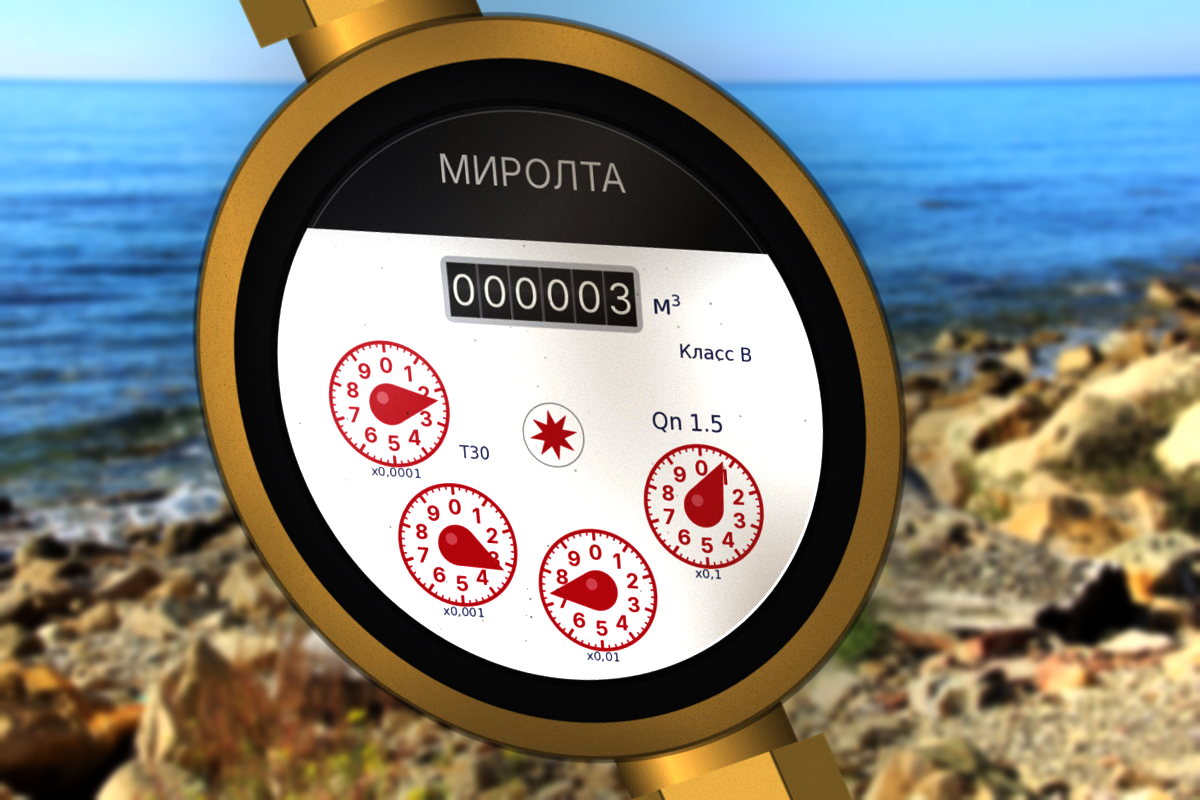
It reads 3.0732 m³
